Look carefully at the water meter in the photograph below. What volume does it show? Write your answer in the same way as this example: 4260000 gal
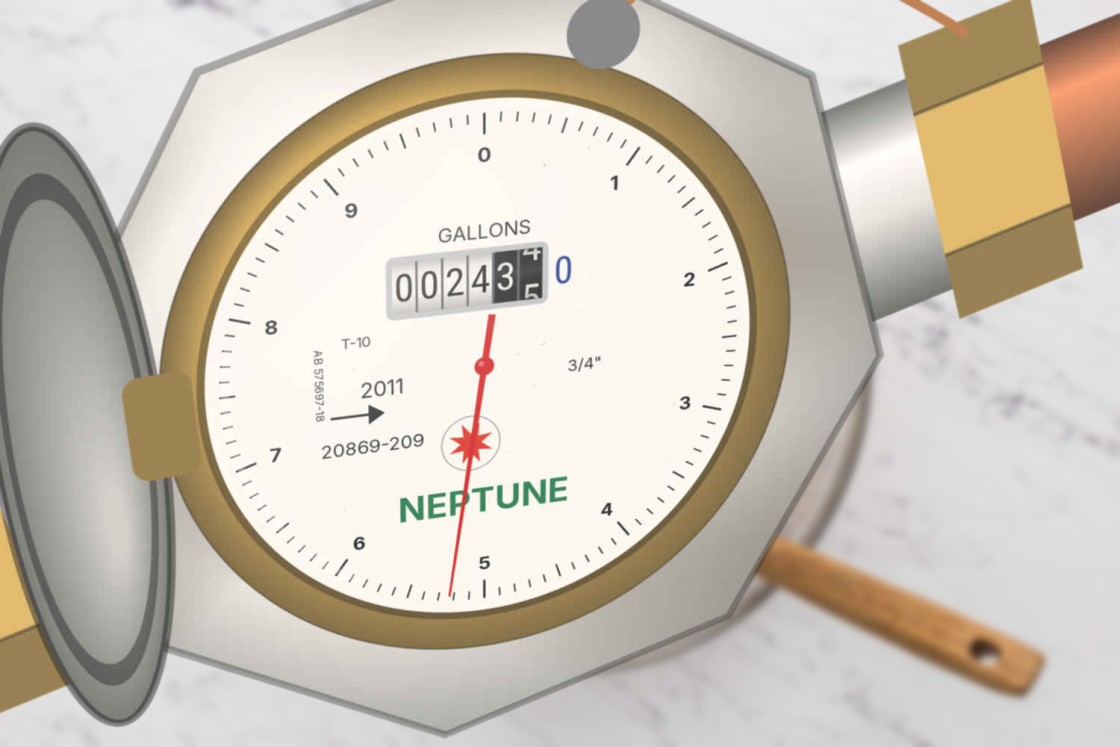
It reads 24345.2 gal
